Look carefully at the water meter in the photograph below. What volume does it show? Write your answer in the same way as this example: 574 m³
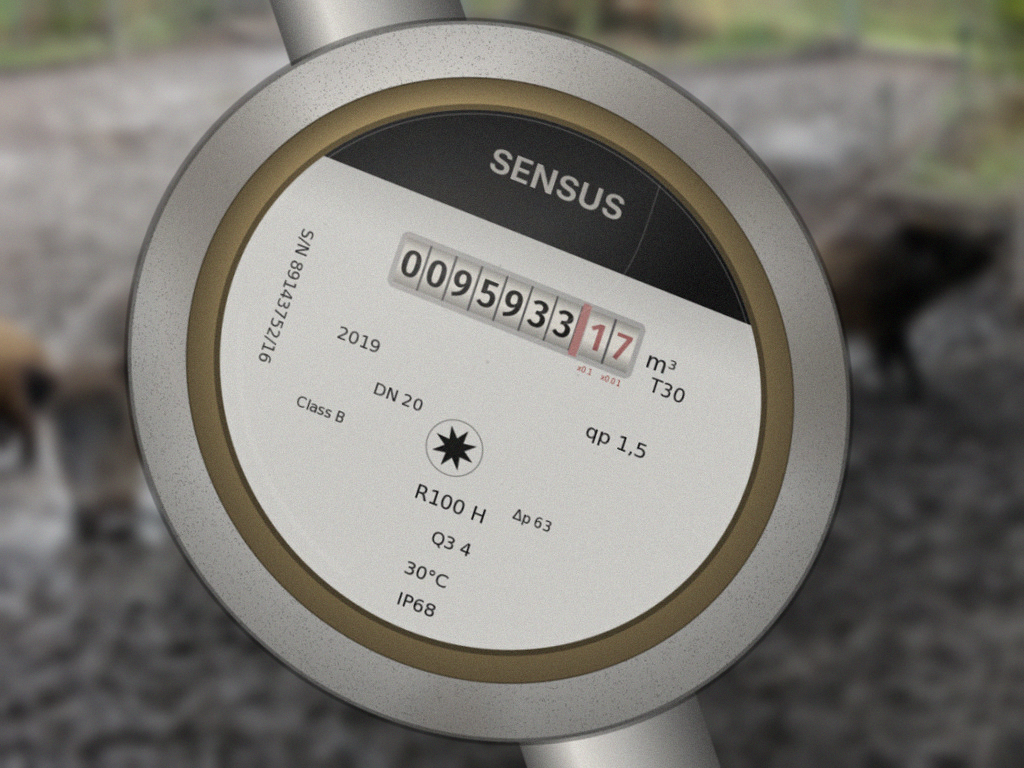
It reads 95933.17 m³
